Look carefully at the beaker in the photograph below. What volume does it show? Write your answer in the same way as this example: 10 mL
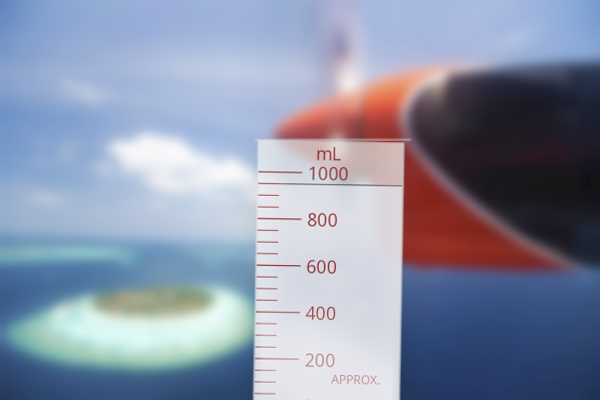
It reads 950 mL
